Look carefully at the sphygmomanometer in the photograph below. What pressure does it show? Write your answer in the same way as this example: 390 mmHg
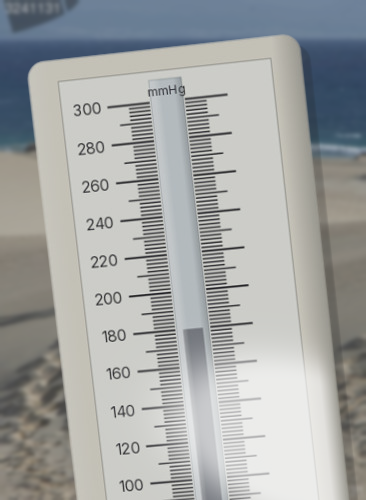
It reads 180 mmHg
